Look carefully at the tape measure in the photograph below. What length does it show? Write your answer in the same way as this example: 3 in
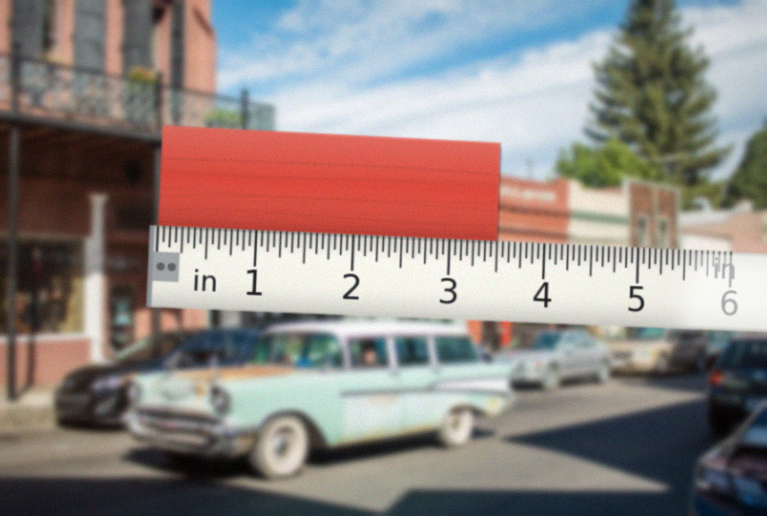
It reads 3.5 in
